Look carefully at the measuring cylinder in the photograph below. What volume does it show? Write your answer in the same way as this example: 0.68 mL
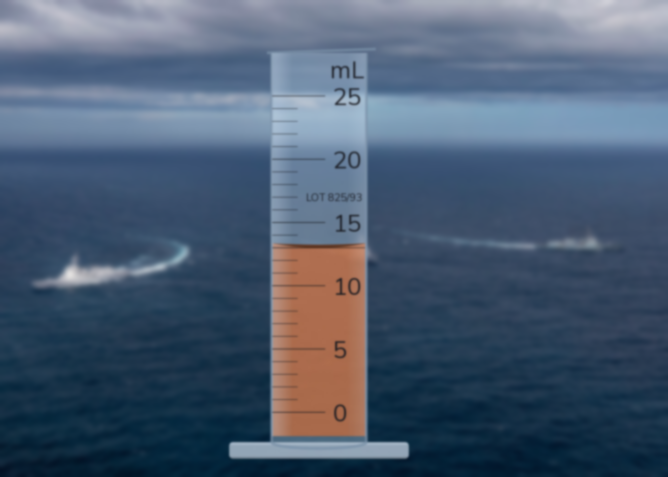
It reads 13 mL
